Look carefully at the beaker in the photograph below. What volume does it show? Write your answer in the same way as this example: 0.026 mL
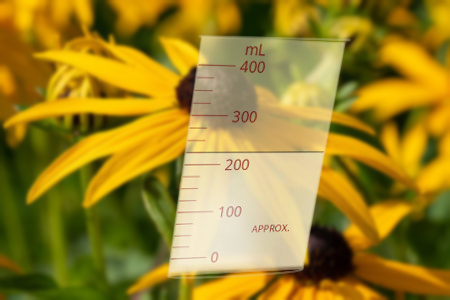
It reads 225 mL
